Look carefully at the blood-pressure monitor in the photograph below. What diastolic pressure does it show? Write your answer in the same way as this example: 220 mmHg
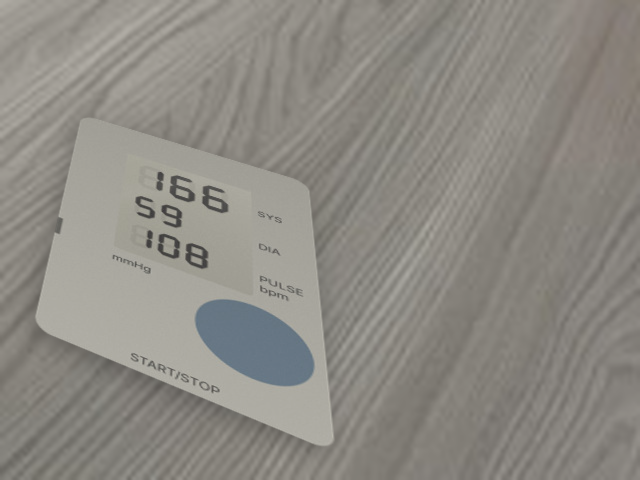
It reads 59 mmHg
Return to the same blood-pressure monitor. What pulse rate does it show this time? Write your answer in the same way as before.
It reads 108 bpm
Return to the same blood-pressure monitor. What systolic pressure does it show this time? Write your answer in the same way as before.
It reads 166 mmHg
